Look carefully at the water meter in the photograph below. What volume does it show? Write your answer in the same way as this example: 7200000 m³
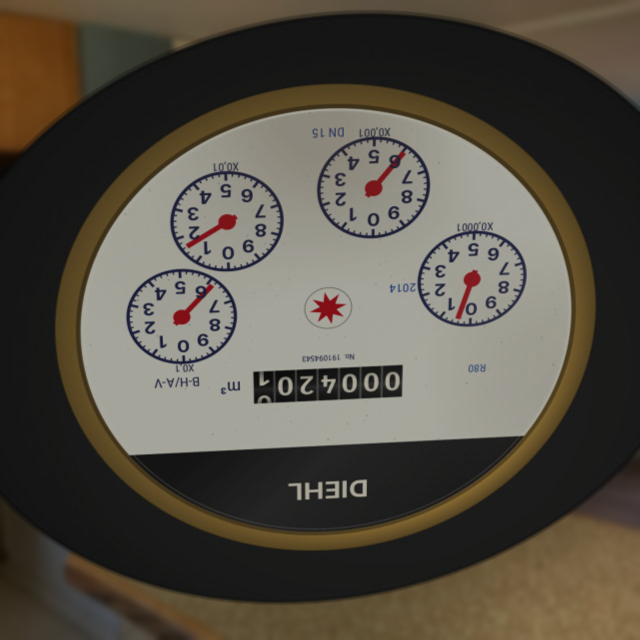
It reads 4200.6160 m³
